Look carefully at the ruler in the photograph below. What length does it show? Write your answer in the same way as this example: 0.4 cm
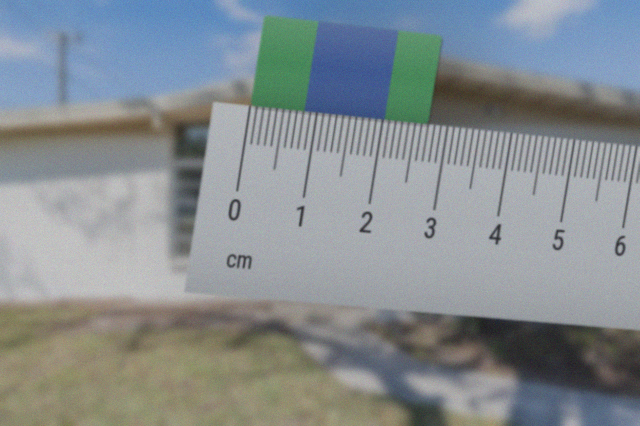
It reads 2.7 cm
